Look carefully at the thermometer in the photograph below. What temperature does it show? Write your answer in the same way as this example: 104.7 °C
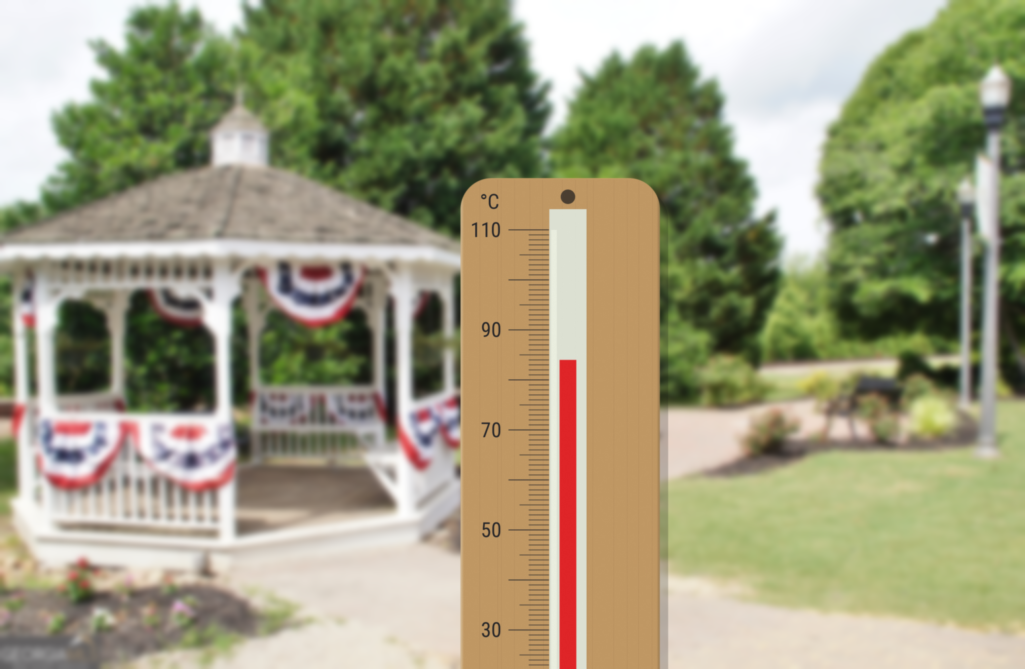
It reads 84 °C
